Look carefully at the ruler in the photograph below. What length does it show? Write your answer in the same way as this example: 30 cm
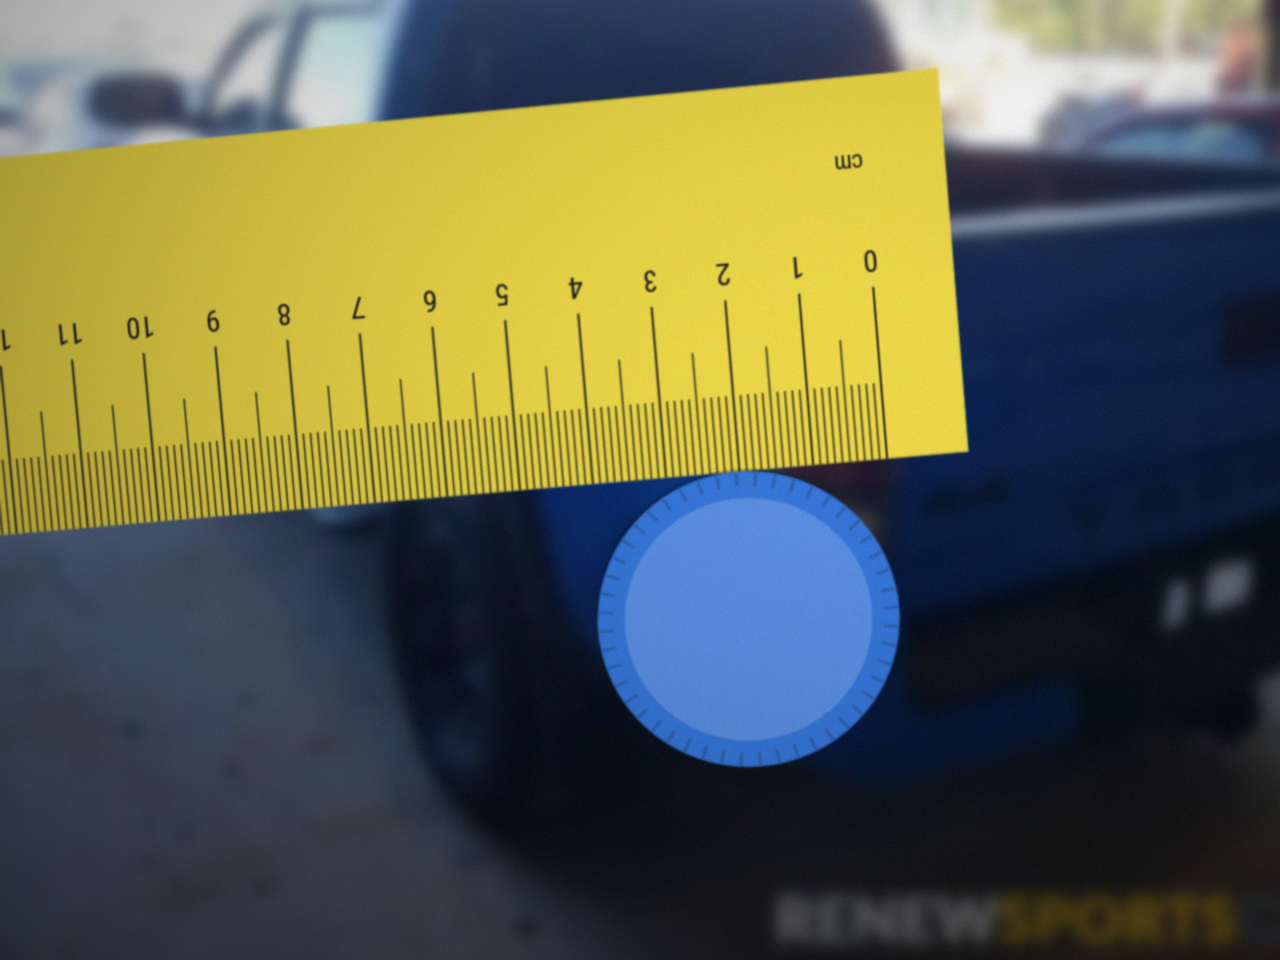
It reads 4.1 cm
